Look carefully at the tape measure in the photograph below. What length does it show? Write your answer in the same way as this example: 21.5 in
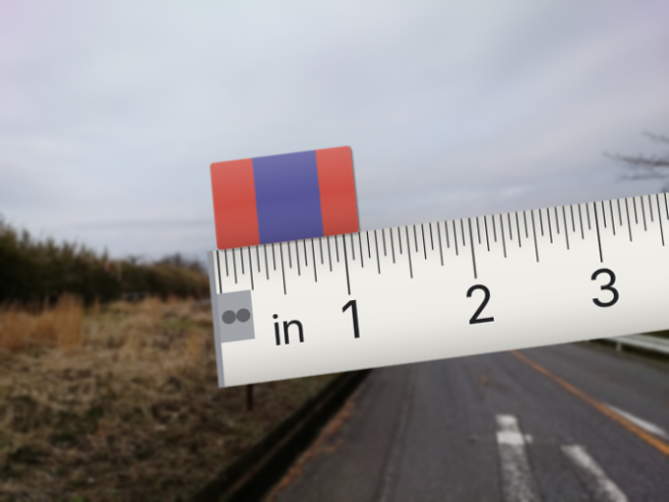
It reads 1.125 in
